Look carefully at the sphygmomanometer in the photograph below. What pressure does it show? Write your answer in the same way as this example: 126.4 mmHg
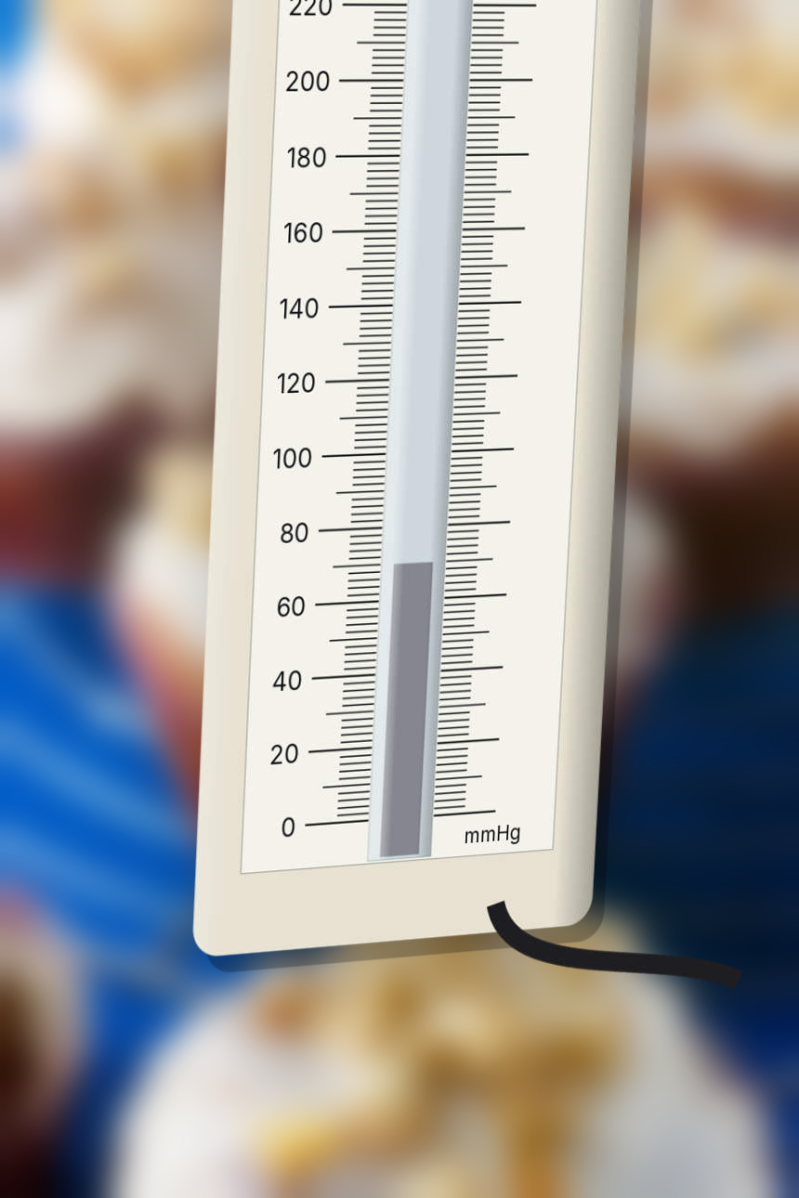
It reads 70 mmHg
